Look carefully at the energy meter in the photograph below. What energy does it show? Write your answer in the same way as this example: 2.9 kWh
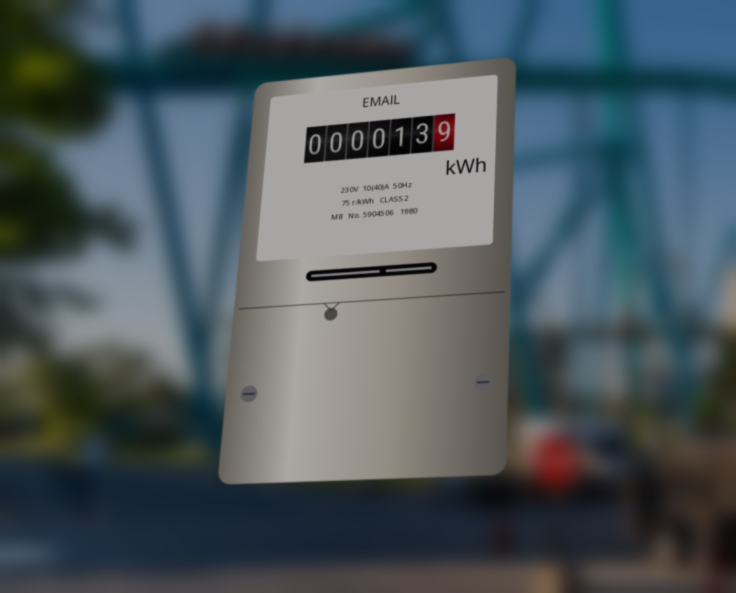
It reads 13.9 kWh
